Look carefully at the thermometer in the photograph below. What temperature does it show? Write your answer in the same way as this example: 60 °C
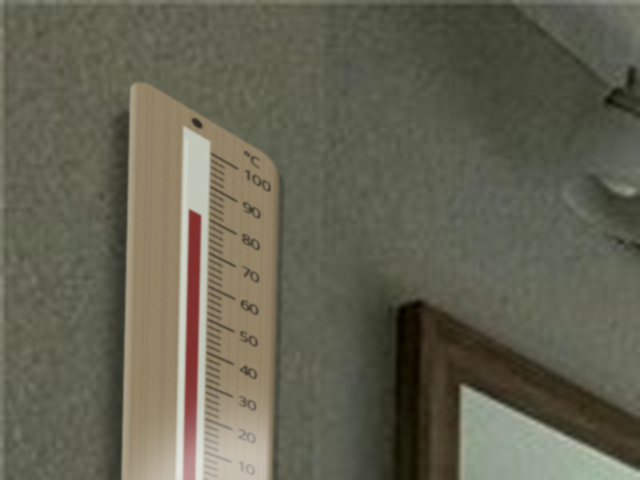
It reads 80 °C
